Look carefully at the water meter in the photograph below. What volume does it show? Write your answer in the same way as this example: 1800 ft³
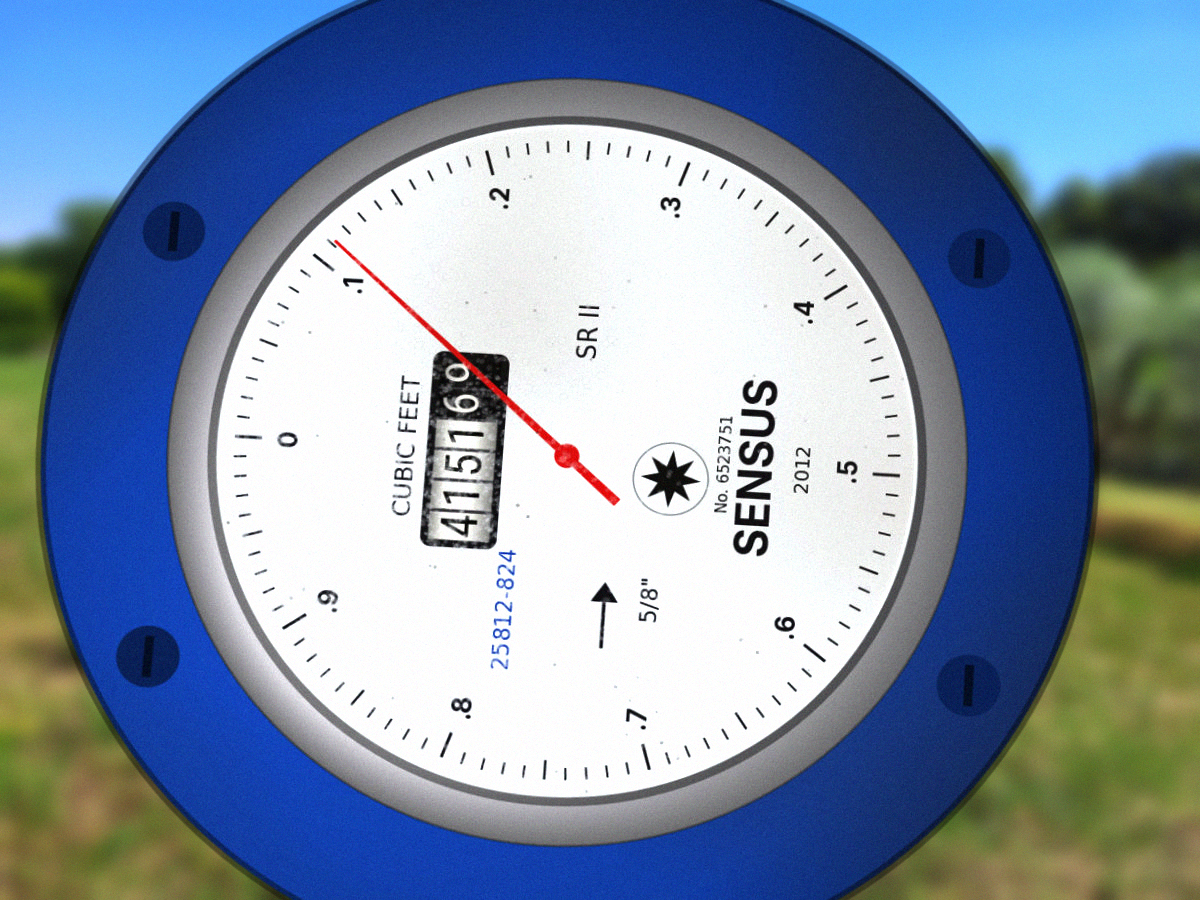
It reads 415169.11 ft³
